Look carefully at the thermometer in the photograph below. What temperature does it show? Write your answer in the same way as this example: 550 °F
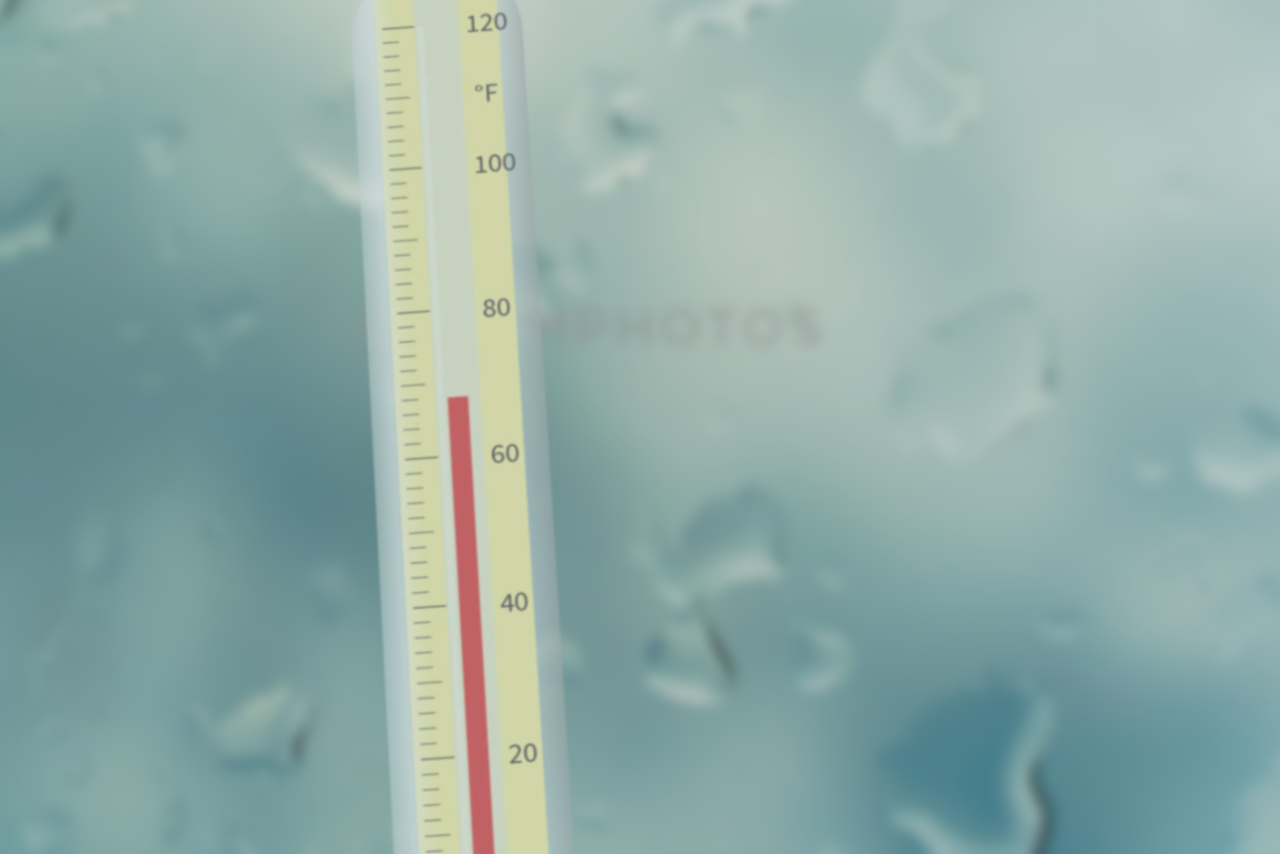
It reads 68 °F
